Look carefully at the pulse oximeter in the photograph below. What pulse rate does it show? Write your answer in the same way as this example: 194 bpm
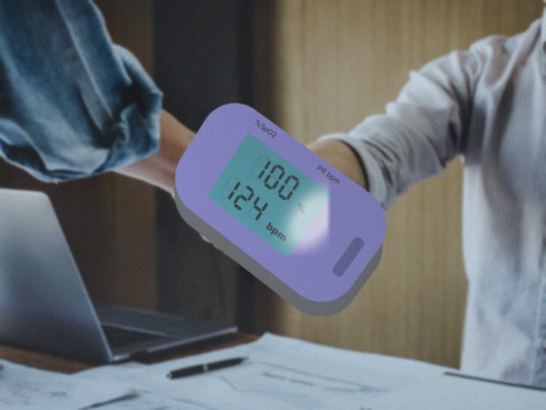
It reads 124 bpm
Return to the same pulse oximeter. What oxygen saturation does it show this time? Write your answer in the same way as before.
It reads 100 %
